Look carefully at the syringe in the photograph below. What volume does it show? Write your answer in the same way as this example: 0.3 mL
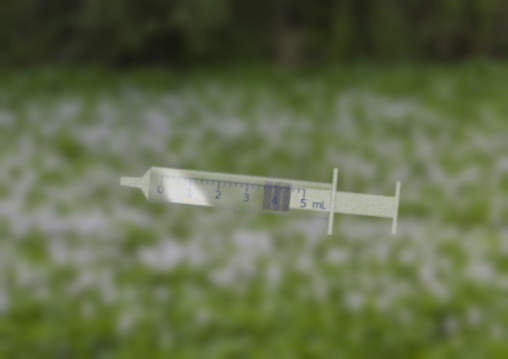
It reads 3.6 mL
